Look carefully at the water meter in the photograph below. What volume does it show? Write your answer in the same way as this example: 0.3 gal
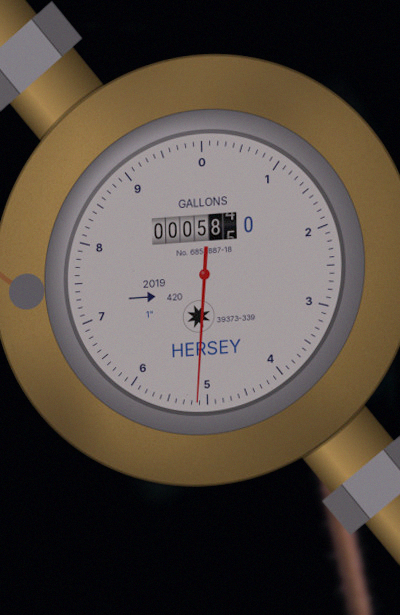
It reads 5845.1 gal
